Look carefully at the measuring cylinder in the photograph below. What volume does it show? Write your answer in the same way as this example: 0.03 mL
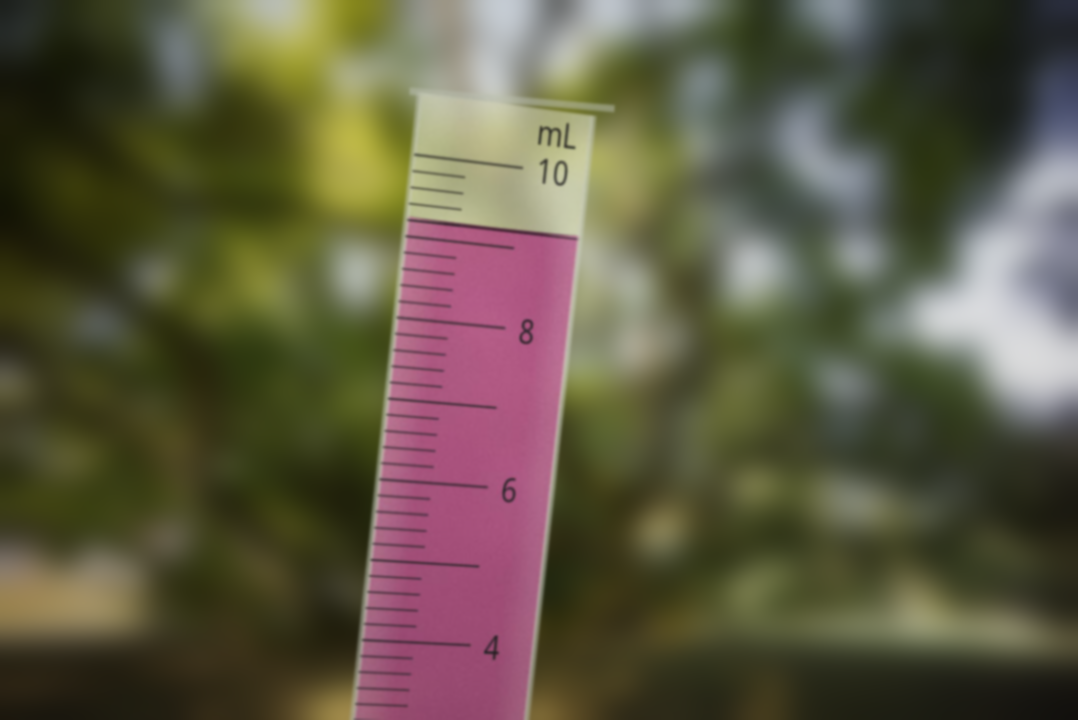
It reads 9.2 mL
